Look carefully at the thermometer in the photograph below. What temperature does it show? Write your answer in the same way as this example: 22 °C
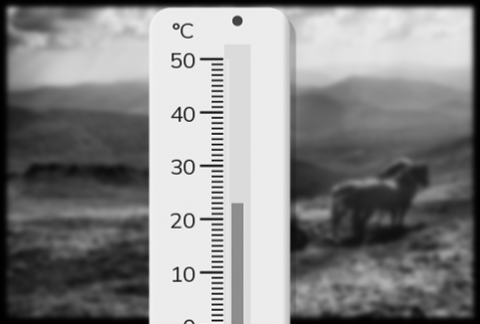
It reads 23 °C
